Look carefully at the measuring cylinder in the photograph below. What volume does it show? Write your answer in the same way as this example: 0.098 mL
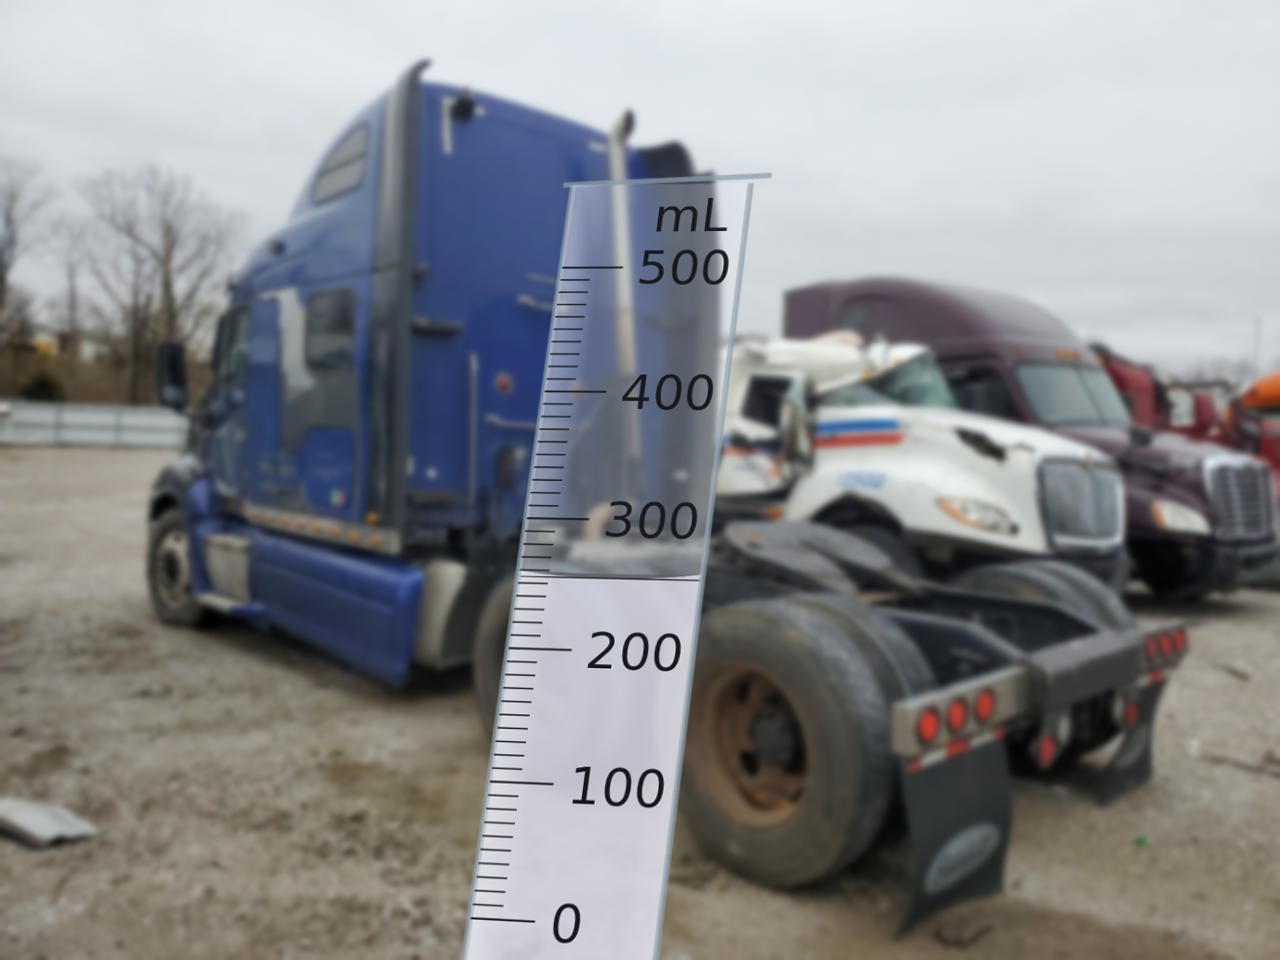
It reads 255 mL
